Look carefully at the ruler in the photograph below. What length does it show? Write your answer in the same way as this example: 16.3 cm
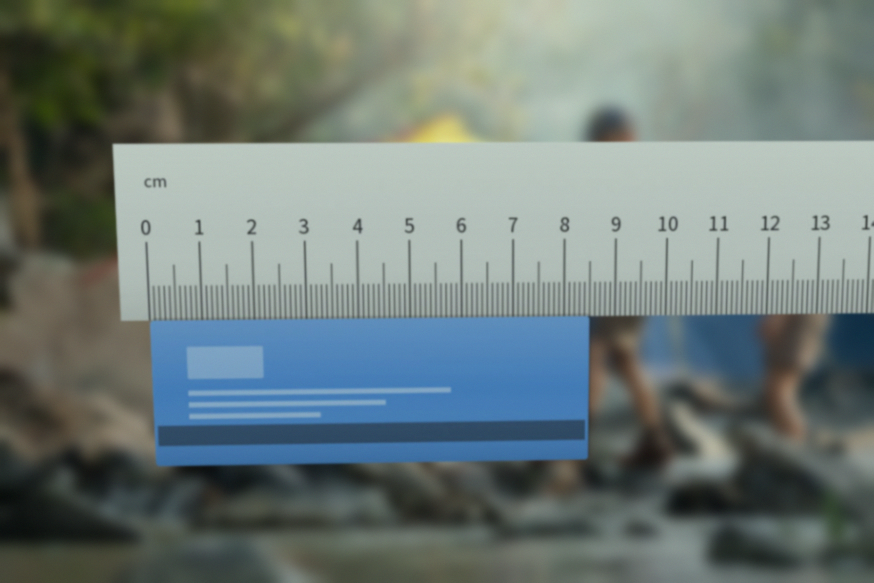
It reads 8.5 cm
